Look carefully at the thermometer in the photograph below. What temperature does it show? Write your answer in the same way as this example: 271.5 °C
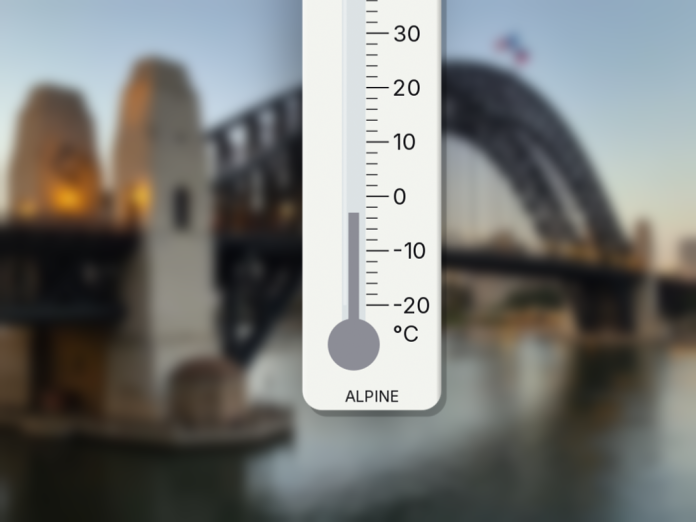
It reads -3 °C
